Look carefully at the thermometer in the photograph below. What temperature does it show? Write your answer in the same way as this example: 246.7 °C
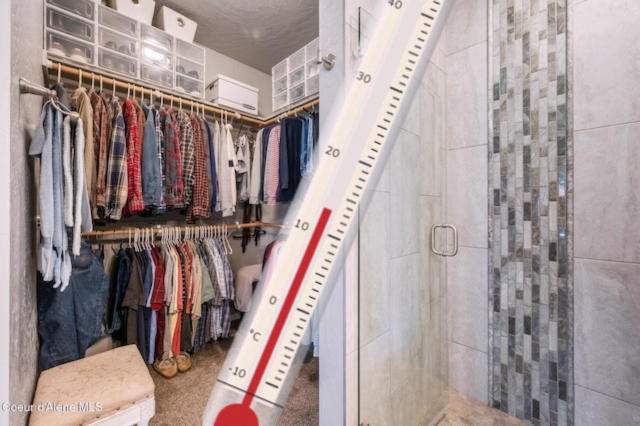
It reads 13 °C
